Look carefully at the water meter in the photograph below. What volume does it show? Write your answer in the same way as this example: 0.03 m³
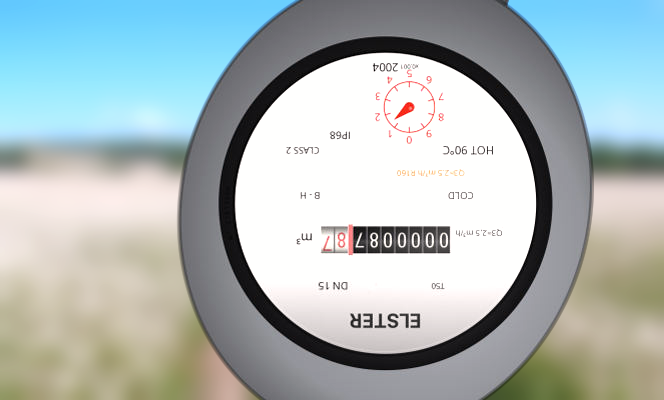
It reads 87.871 m³
